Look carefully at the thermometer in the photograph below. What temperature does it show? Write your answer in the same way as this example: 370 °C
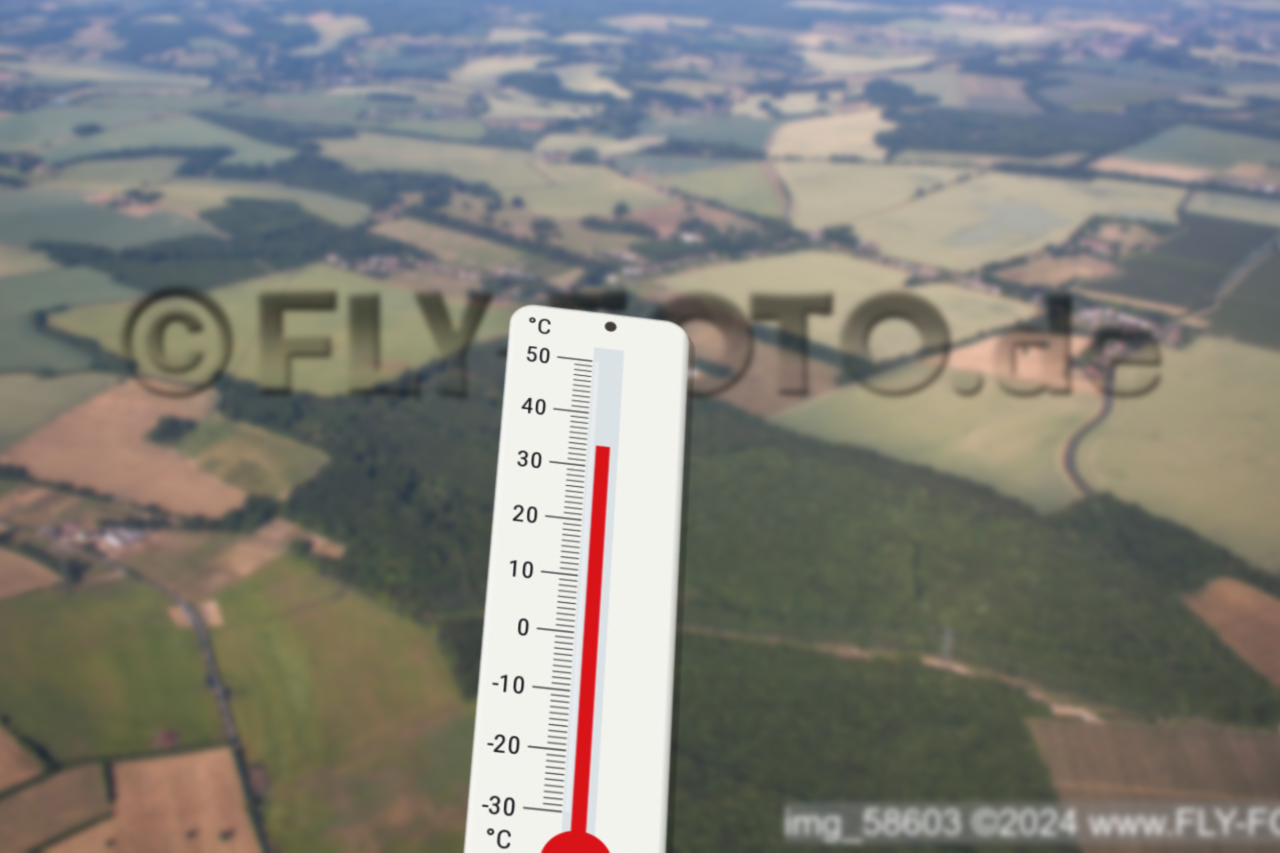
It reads 34 °C
